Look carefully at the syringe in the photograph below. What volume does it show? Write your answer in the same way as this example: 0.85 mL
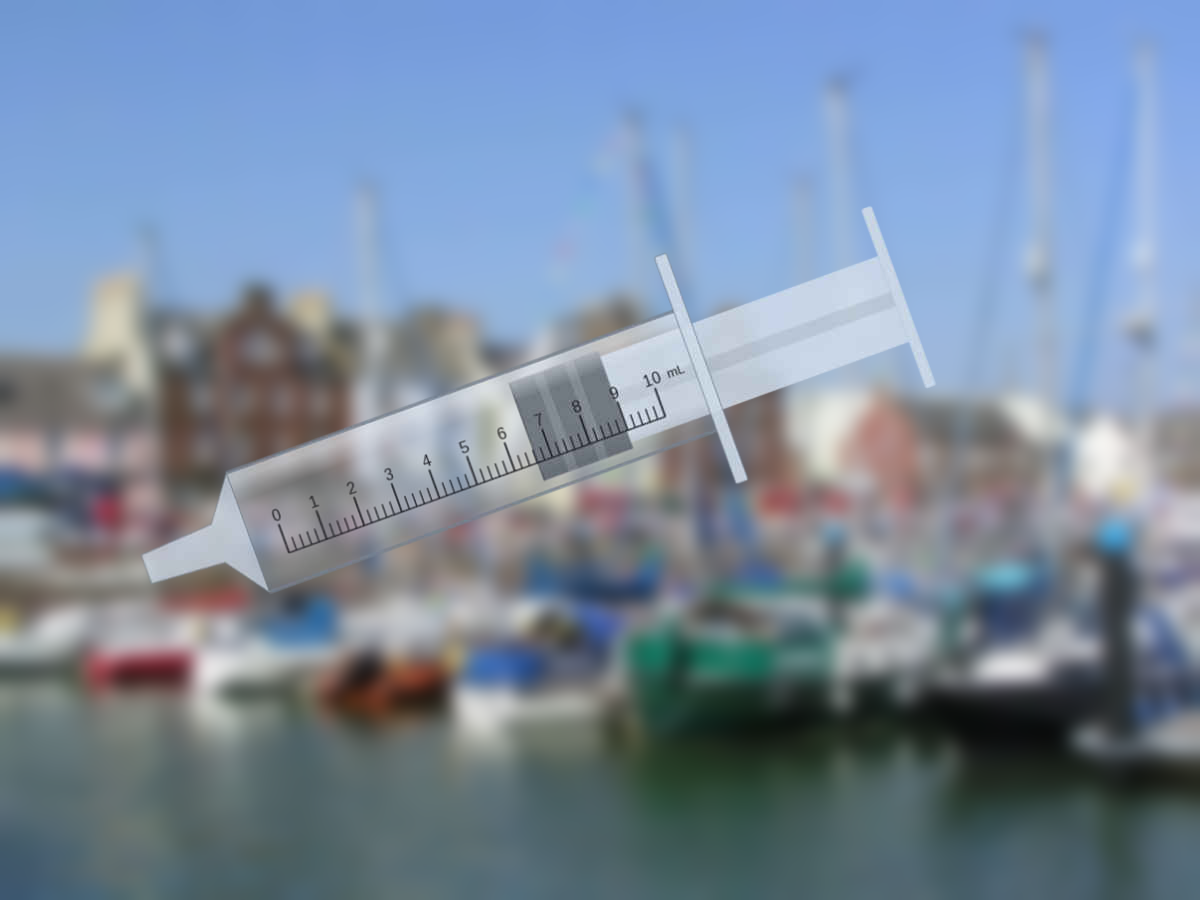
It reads 6.6 mL
